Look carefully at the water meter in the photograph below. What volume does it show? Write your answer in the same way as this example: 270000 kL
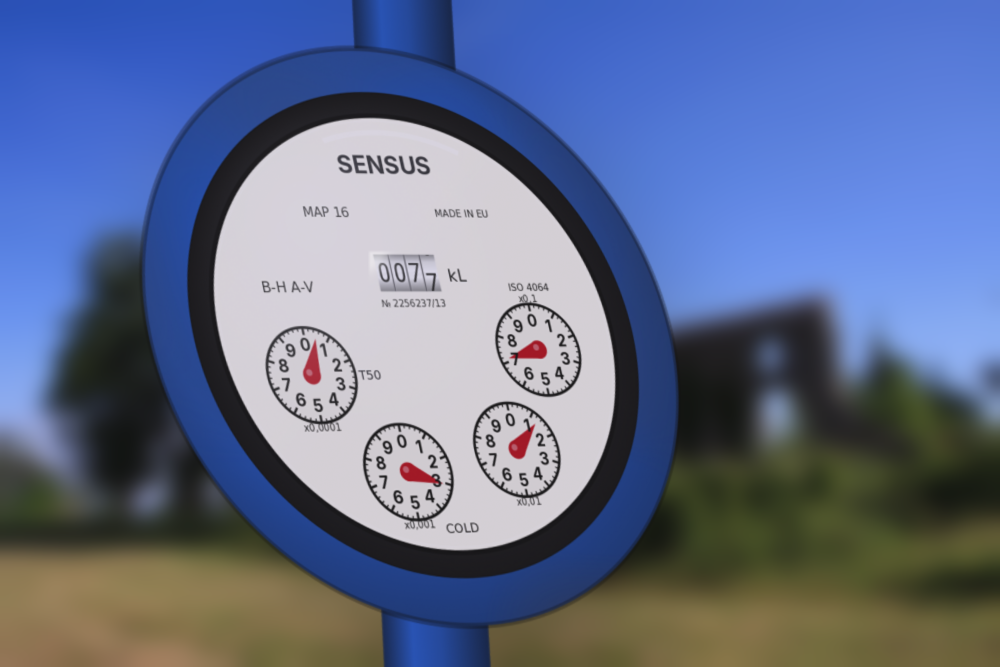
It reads 76.7130 kL
